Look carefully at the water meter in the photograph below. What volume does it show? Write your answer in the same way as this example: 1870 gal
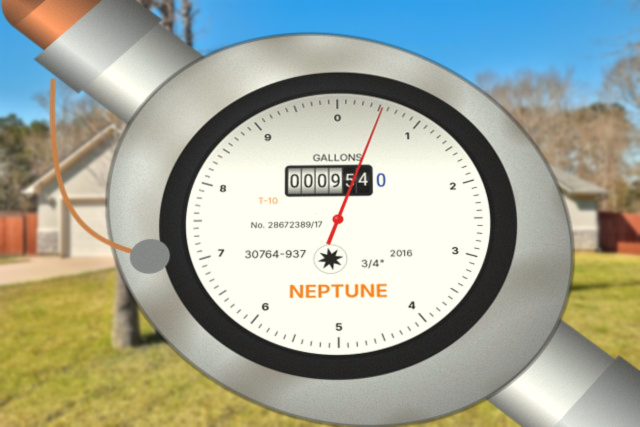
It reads 9540.5 gal
